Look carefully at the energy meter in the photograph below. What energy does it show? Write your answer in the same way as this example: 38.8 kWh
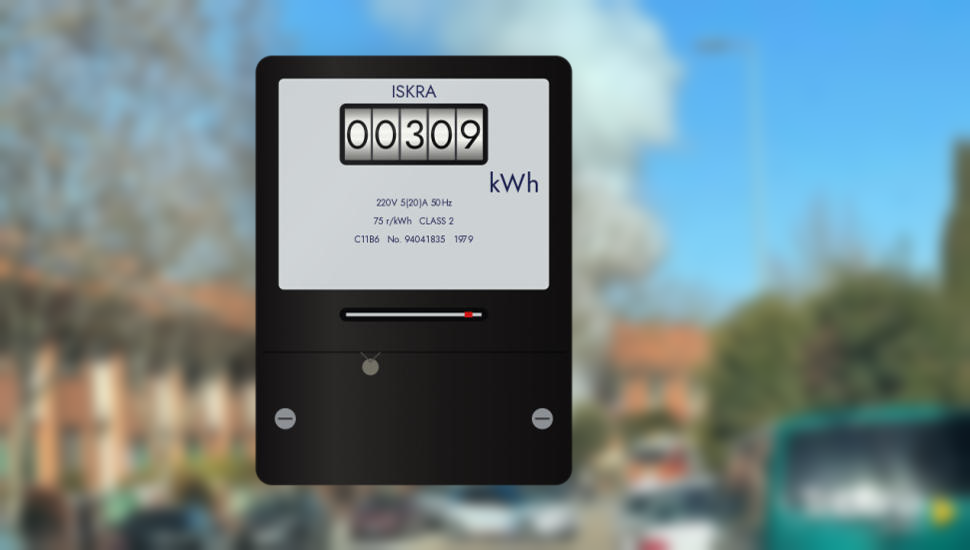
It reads 309 kWh
